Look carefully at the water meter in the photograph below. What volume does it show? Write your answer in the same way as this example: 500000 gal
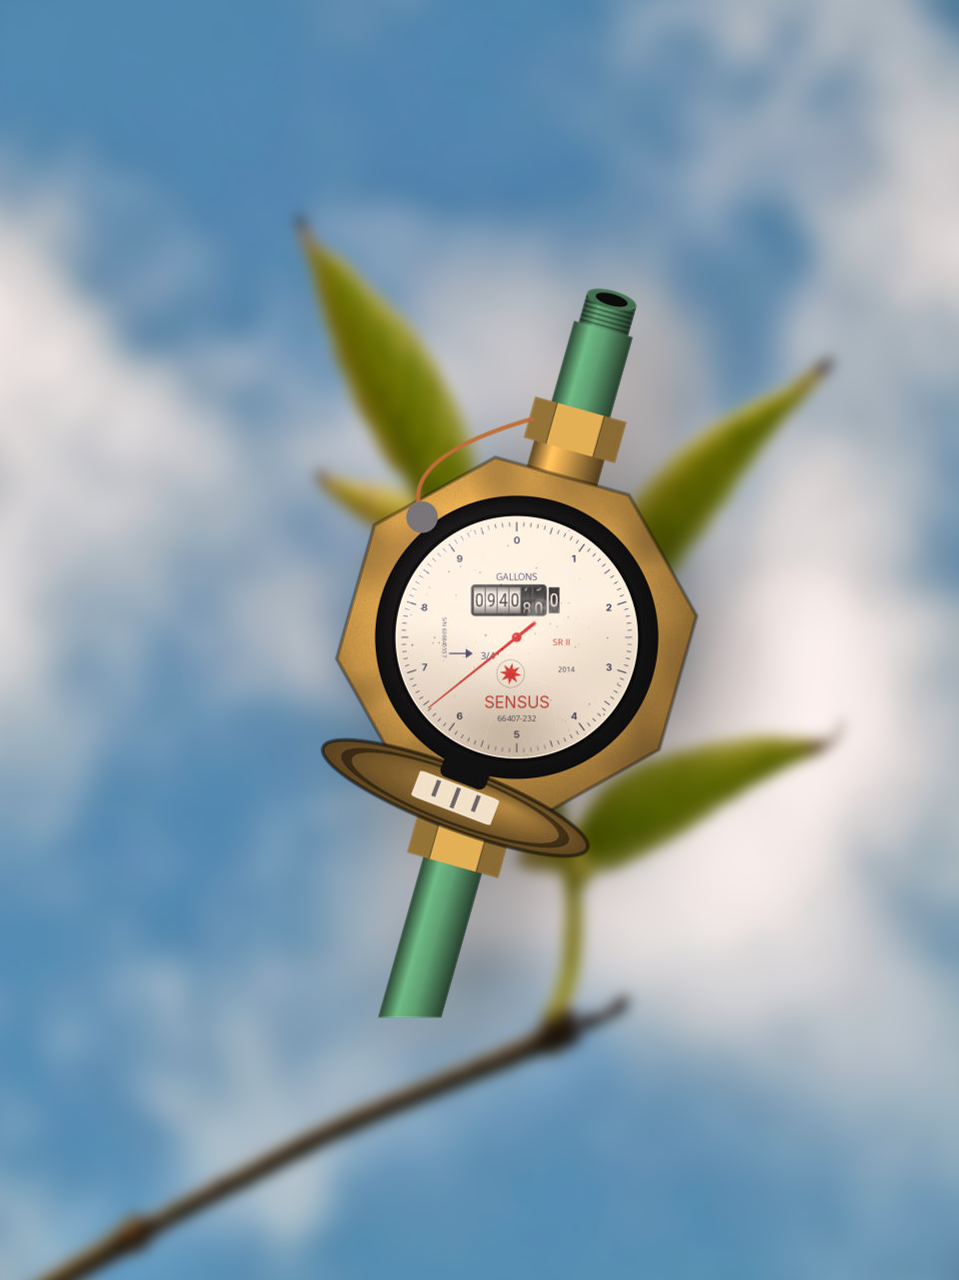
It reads 940796.4 gal
